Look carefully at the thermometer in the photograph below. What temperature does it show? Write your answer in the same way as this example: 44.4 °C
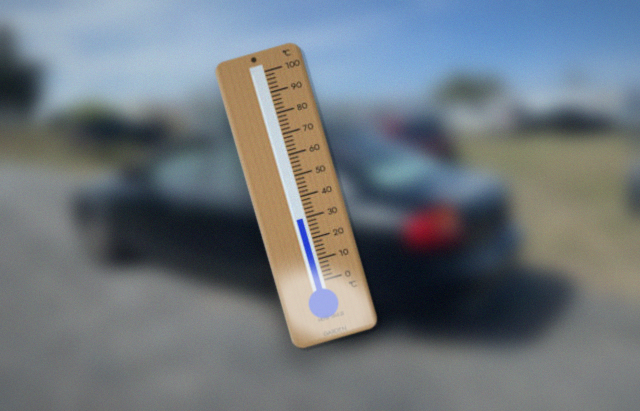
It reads 30 °C
